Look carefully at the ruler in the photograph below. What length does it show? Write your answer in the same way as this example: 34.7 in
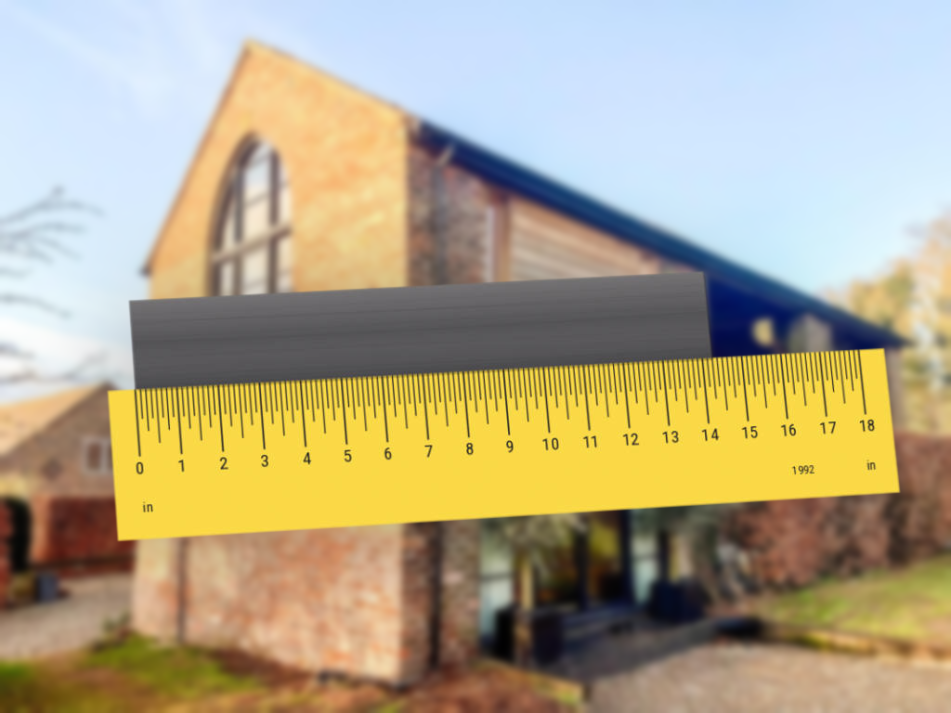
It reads 14.25 in
